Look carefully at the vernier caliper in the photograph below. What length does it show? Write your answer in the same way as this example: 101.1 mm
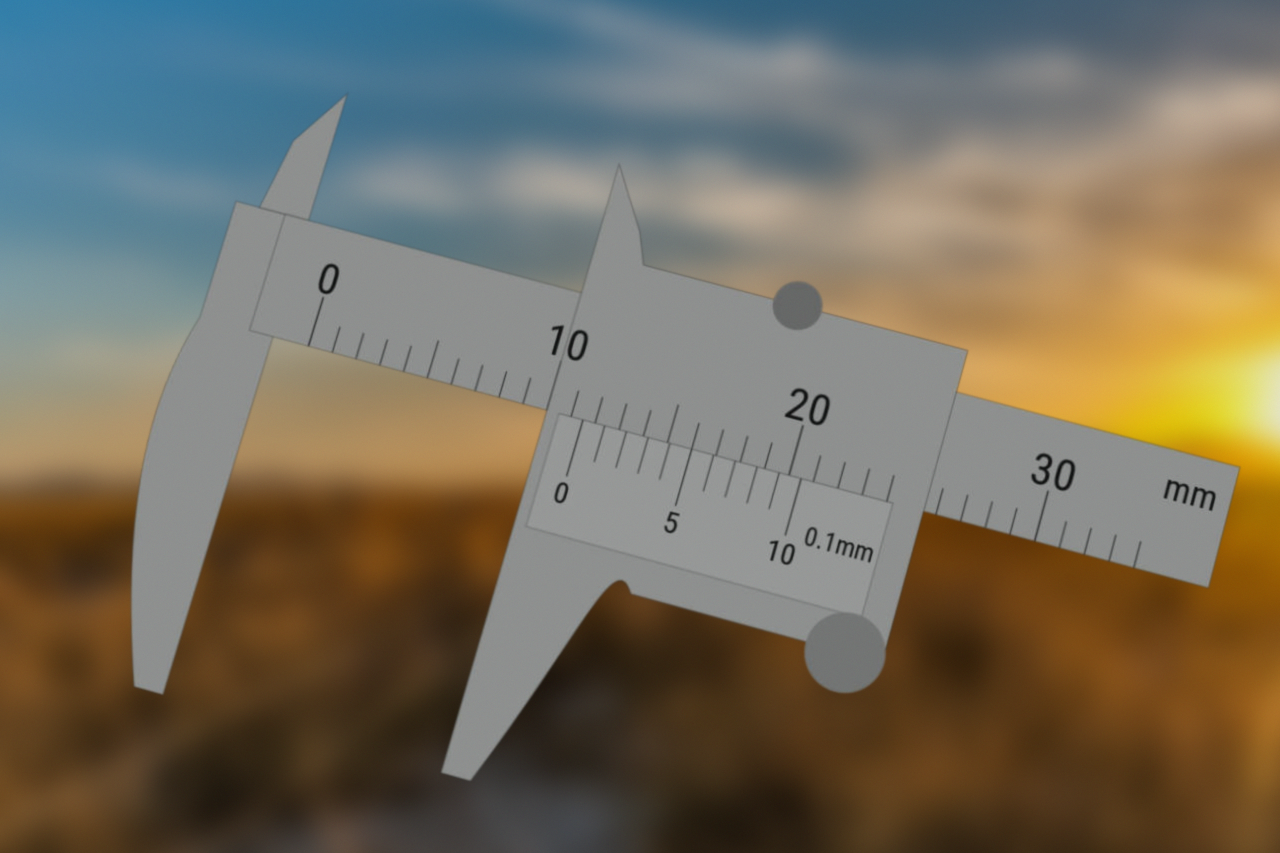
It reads 11.5 mm
